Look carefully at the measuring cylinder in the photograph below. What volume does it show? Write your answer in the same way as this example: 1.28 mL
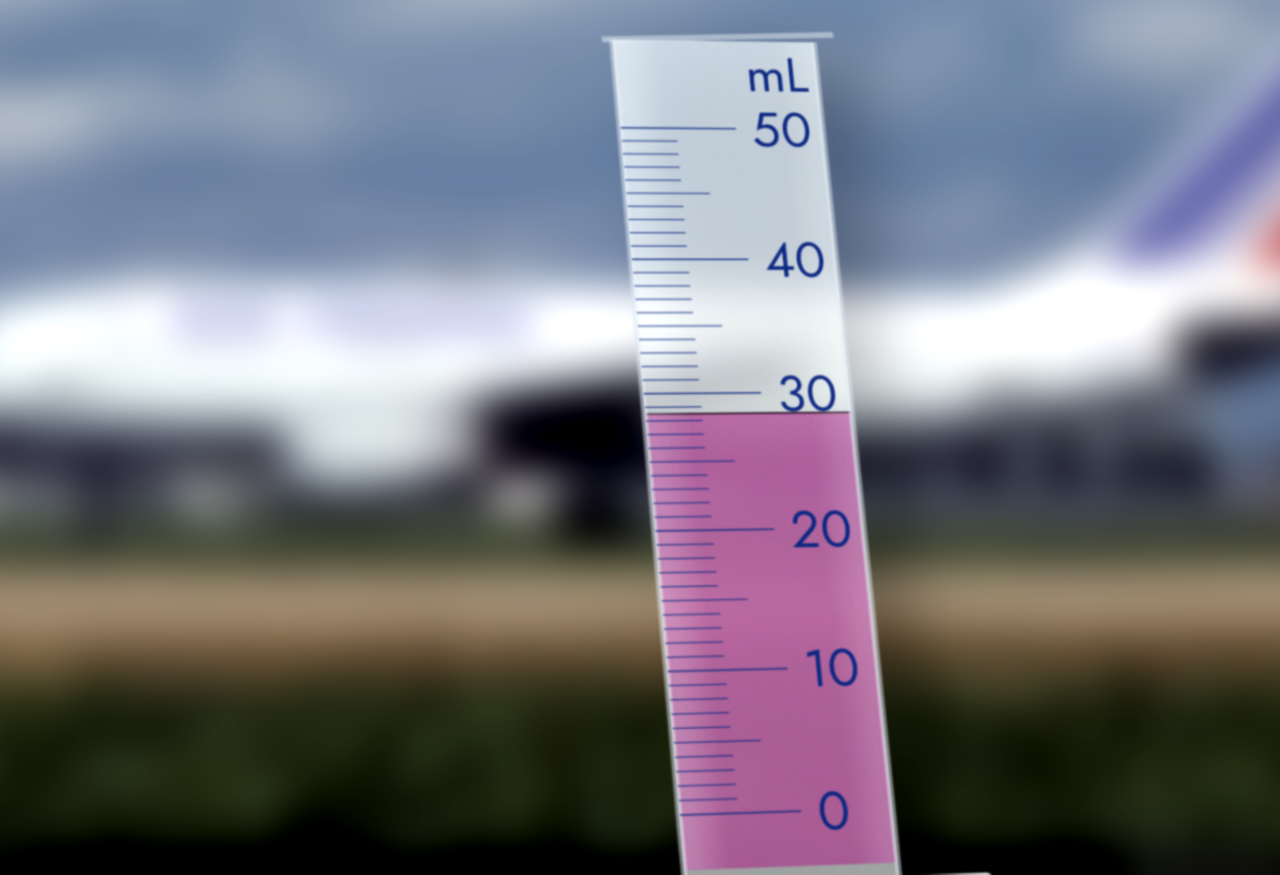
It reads 28.5 mL
